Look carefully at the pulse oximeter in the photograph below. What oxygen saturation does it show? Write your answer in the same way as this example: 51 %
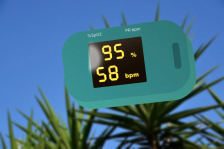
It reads 95 %
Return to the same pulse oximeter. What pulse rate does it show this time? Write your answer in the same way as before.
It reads 58 bpm
